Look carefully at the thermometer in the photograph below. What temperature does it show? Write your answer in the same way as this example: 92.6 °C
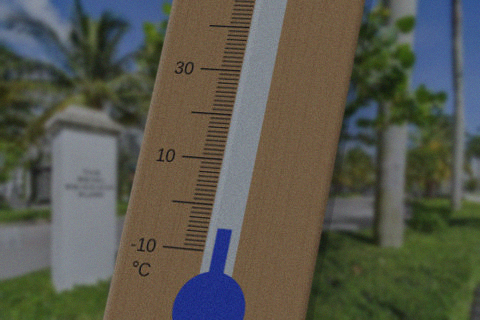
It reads -5 °C
